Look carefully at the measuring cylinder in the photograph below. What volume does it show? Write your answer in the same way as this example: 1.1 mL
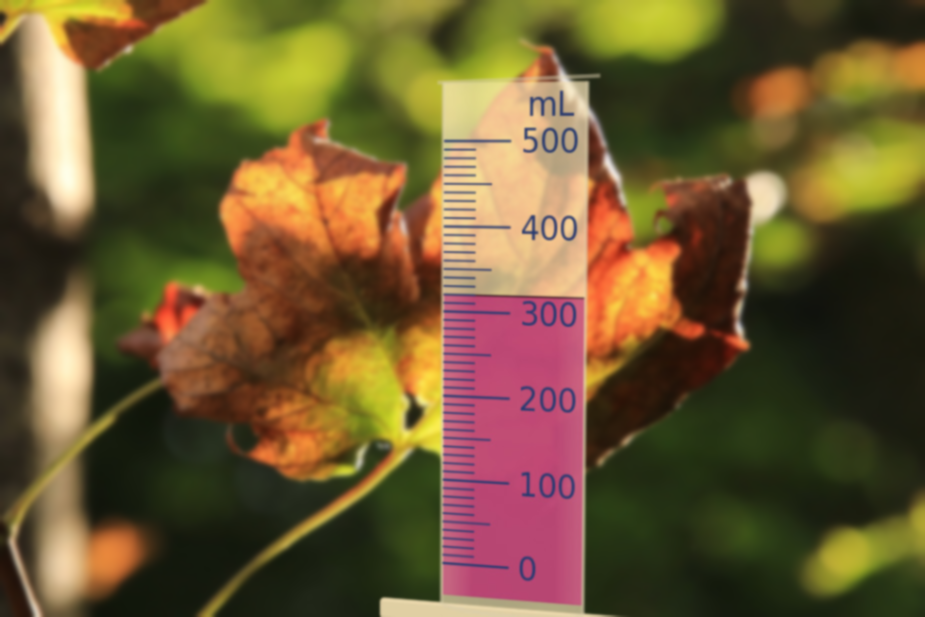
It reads 320 mL
